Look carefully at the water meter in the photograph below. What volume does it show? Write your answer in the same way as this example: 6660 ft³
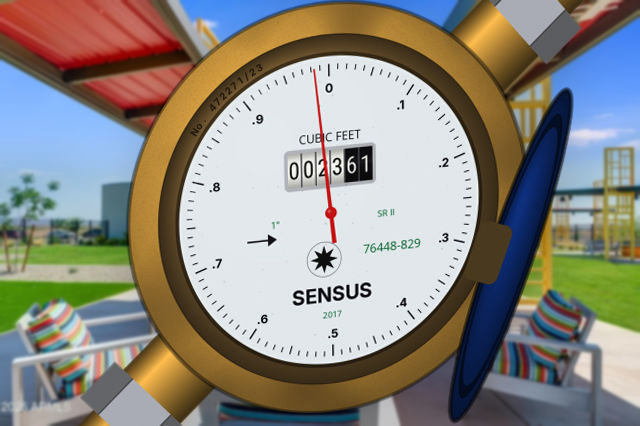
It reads 2360.98 ft³
